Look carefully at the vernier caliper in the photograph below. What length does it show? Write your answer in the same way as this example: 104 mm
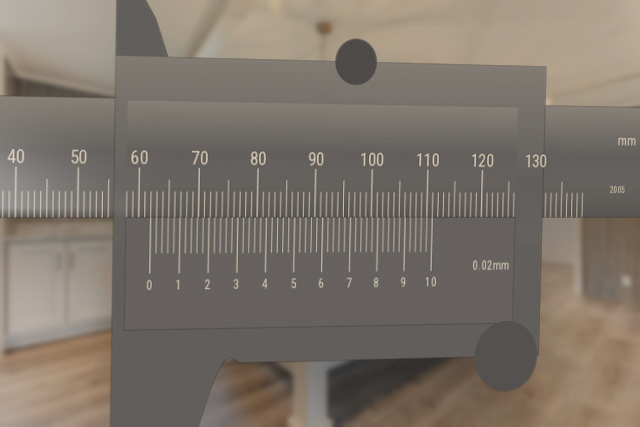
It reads 62.0 mm
